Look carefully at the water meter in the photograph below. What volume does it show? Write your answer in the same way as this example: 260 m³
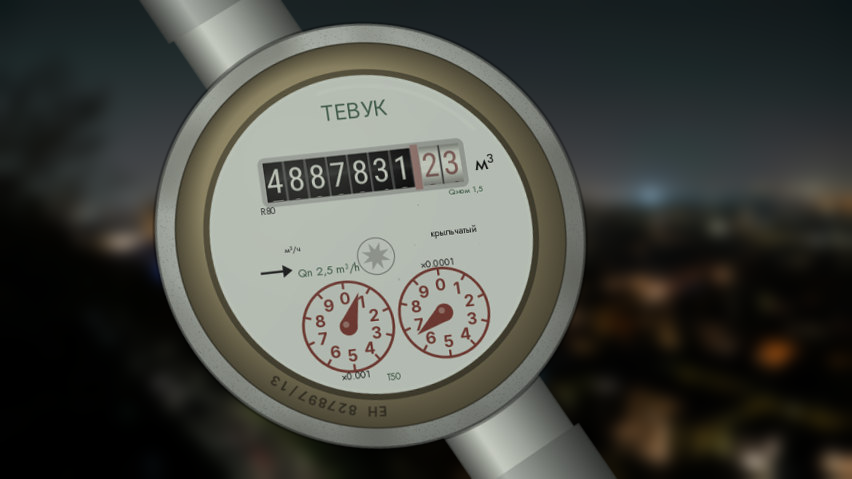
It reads 4887831.2306 m³
